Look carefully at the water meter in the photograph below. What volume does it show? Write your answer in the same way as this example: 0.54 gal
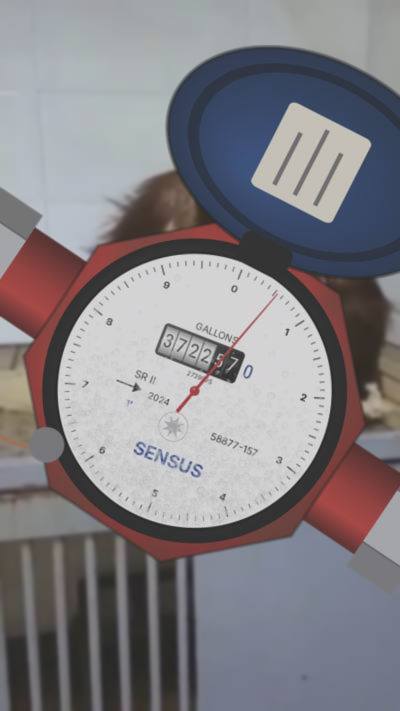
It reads 3722570.5 gal
